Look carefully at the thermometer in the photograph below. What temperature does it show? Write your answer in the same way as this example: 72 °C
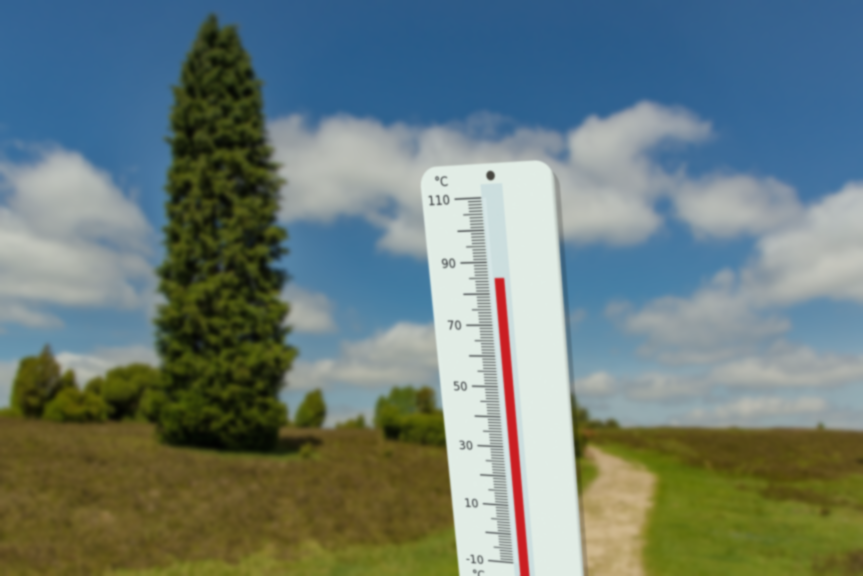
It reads 85 °C
